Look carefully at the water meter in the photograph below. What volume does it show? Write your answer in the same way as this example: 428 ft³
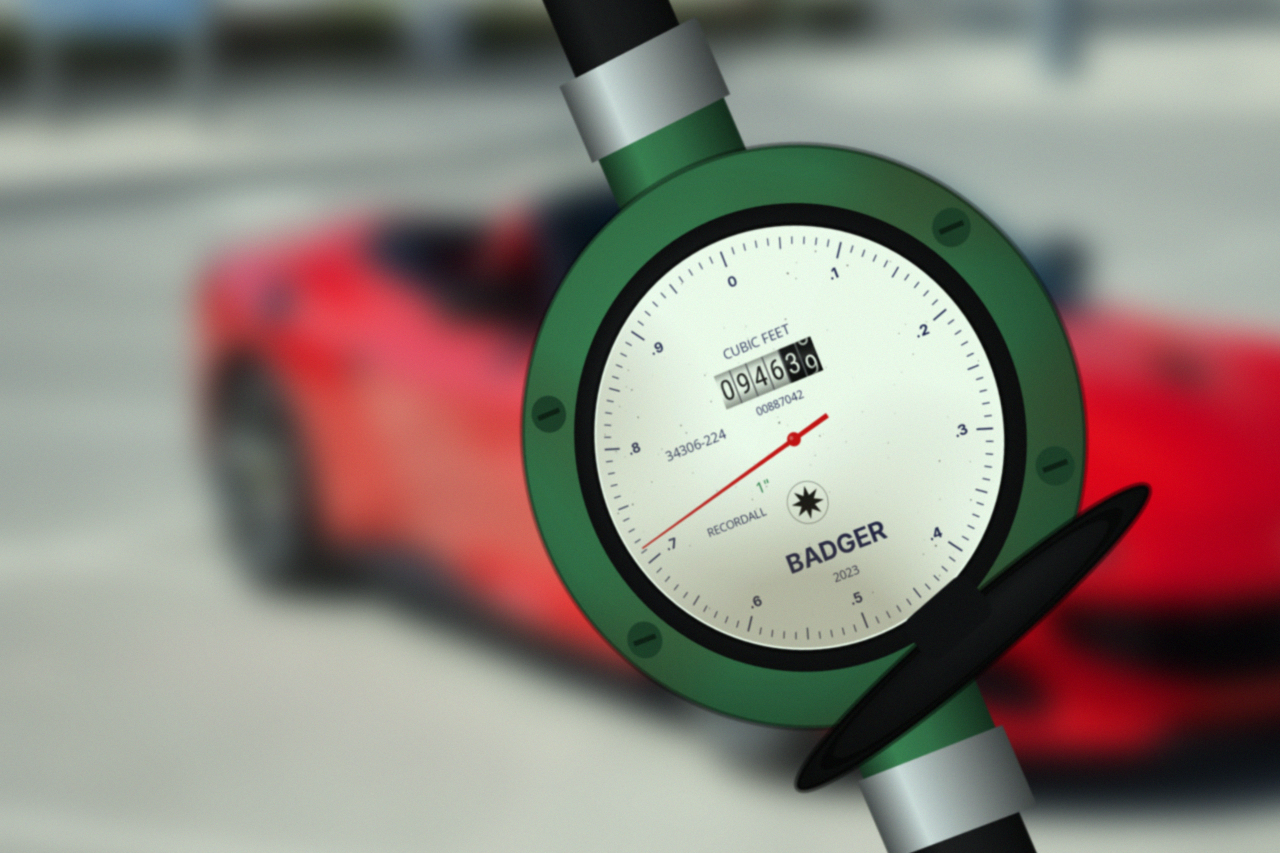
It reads 94638.71 ft³
